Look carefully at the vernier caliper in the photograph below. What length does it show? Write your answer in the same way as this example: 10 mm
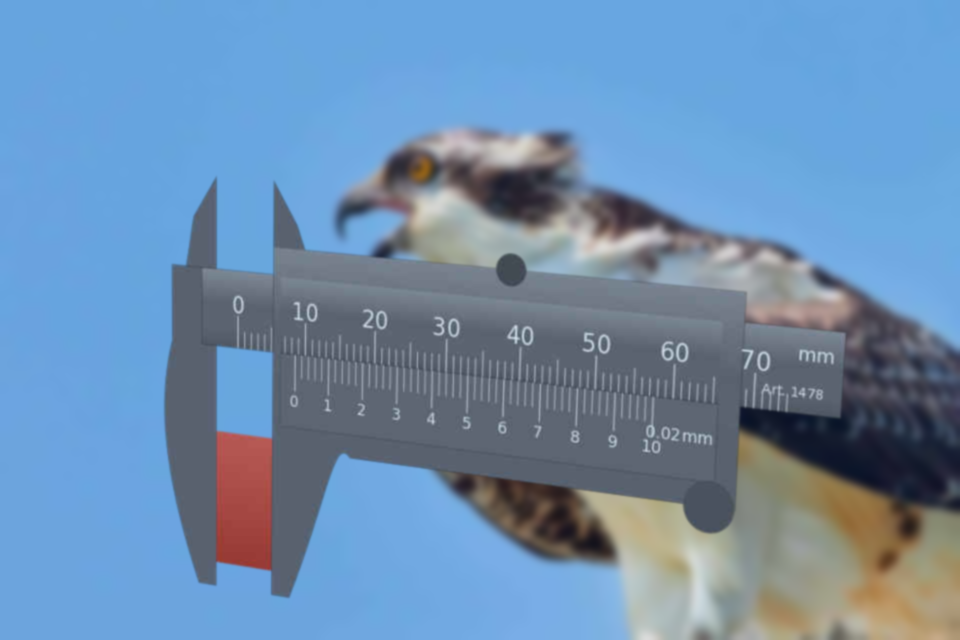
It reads 8.5 mm
